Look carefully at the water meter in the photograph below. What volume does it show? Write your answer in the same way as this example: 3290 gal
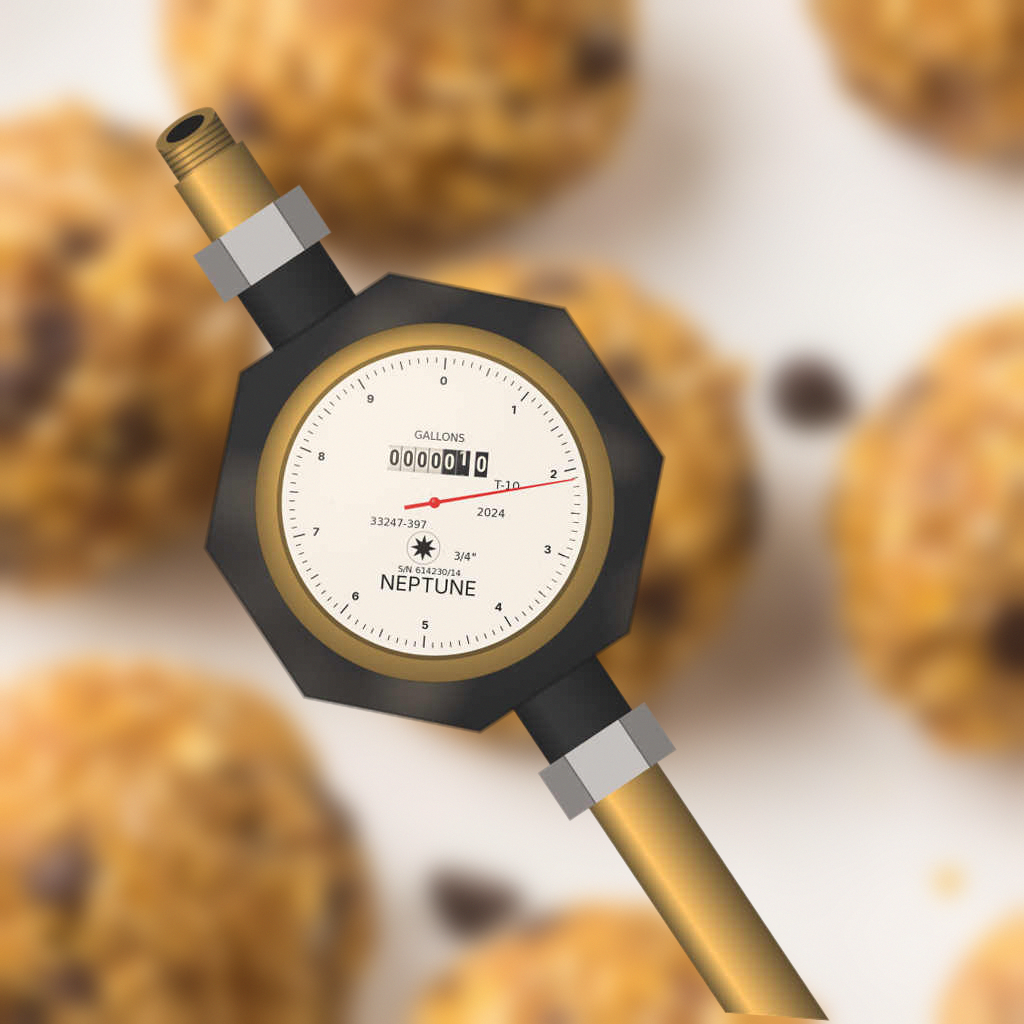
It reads 12.1 gal
